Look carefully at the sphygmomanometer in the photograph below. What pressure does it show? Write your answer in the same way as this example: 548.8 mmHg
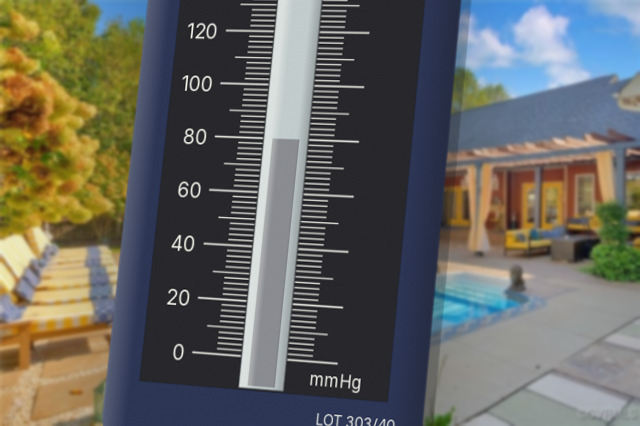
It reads 80 mmHg
